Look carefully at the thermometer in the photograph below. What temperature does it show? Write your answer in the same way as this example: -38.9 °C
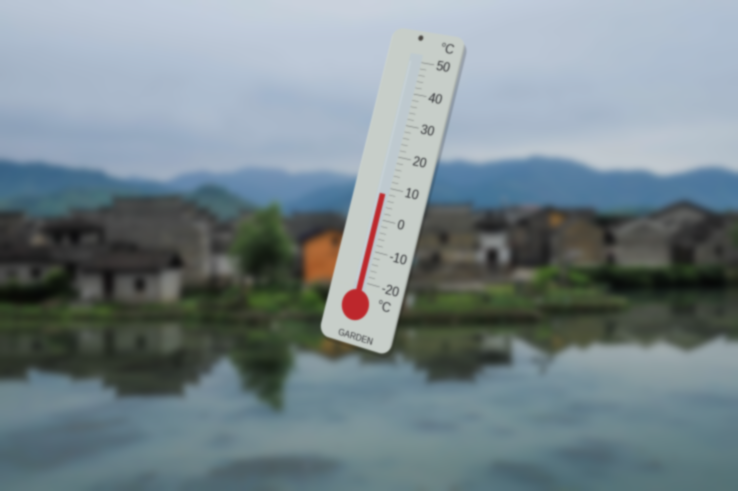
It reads 8 °C
